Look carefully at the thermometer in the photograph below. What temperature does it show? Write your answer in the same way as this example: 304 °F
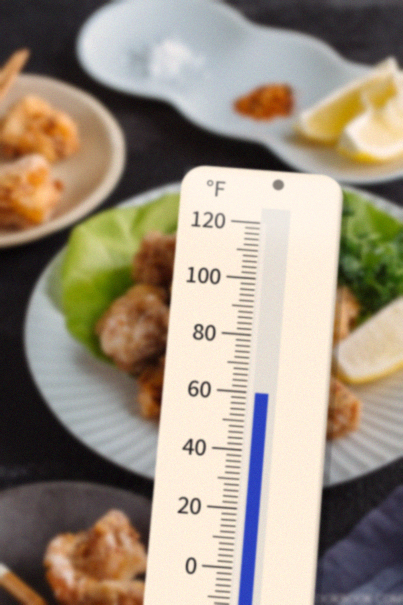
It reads 60 °F
